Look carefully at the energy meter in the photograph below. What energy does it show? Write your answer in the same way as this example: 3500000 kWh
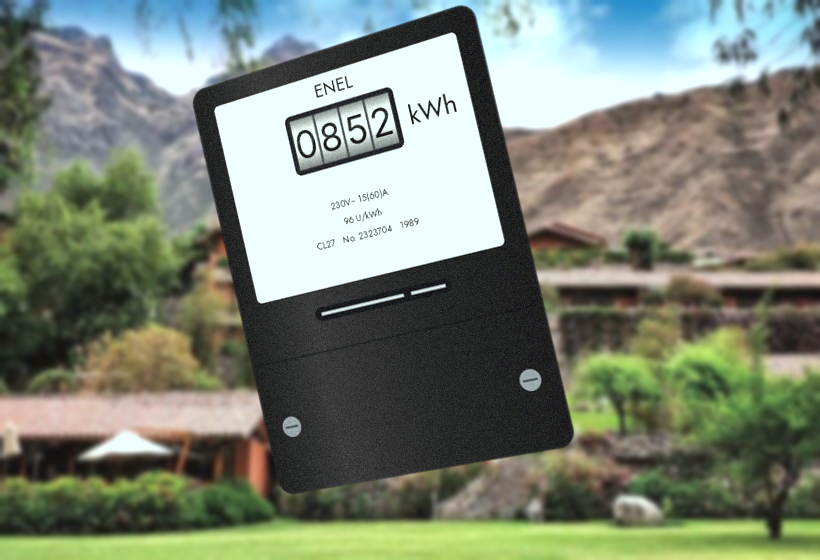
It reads 852 kWh
